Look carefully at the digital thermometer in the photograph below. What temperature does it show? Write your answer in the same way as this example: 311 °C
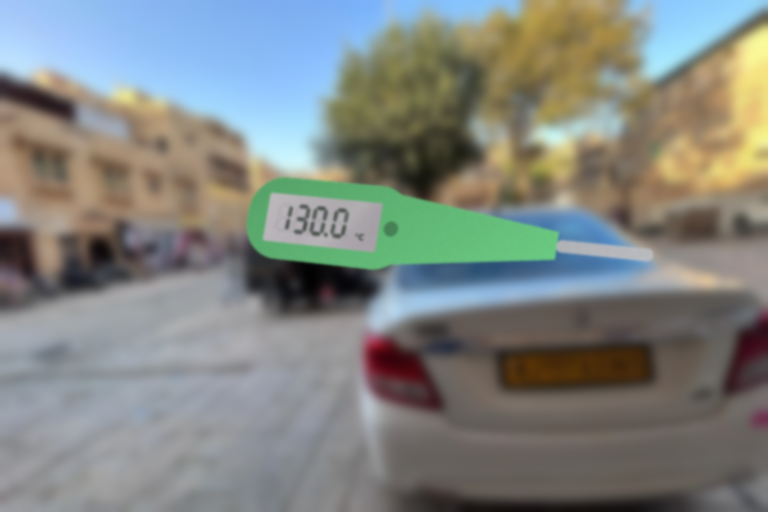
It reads 130.0 °C
